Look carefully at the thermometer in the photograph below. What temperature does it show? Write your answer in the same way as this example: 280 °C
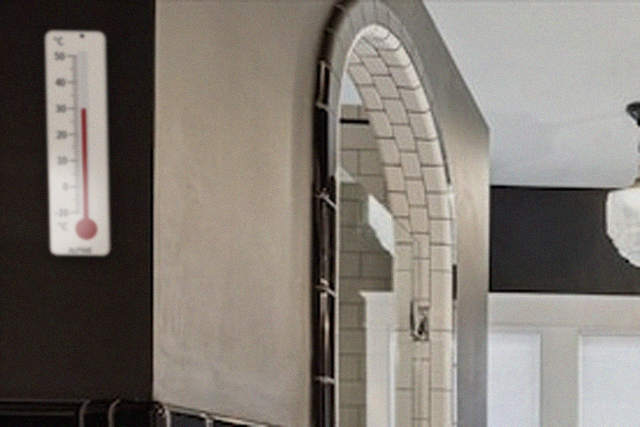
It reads 30 °C
